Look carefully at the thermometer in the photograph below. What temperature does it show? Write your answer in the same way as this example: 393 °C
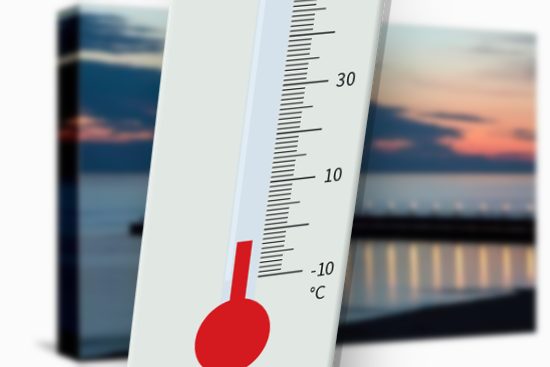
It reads -2 °C
